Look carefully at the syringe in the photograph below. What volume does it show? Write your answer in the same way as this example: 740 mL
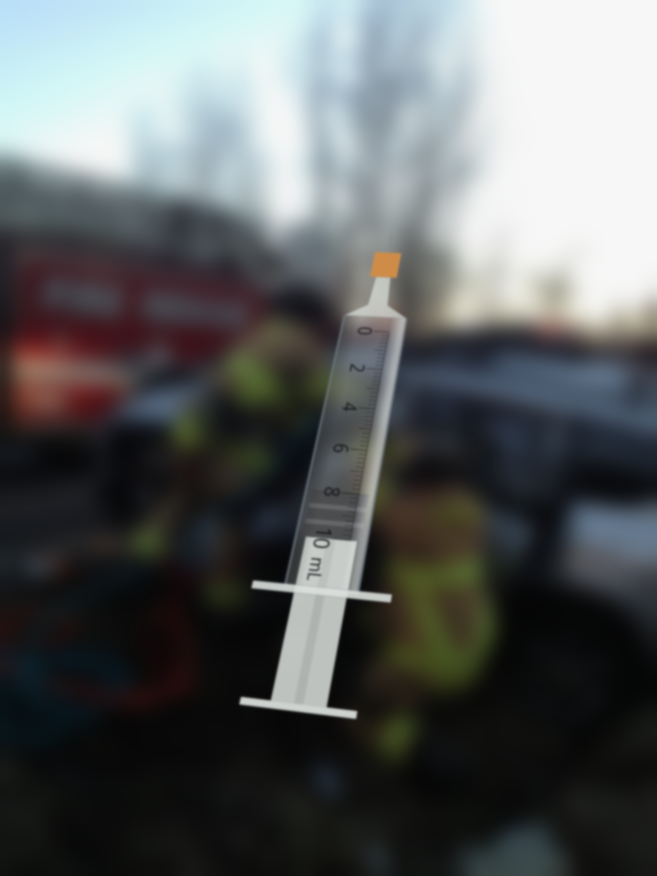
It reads 8 mL
